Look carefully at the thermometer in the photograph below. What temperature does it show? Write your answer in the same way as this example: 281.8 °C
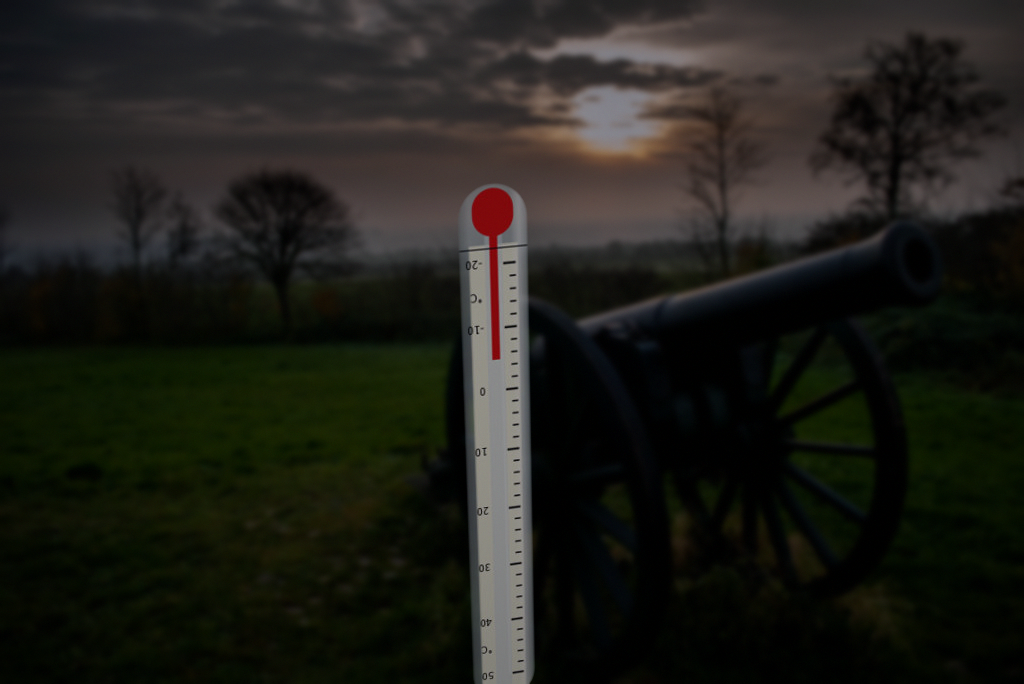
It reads -5 °C
